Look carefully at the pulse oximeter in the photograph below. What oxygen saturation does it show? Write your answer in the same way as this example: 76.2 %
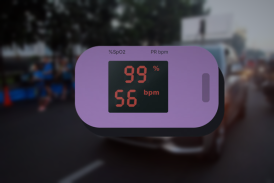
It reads 99 %
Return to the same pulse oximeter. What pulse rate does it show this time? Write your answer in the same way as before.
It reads 56 bpm
